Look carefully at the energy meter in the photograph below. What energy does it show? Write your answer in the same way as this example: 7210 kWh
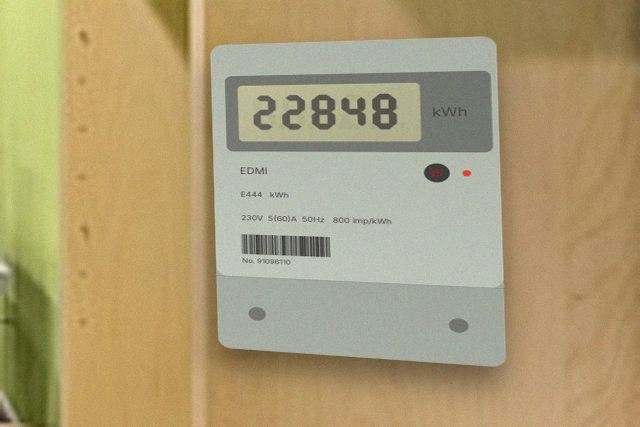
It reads 22848 kWh
